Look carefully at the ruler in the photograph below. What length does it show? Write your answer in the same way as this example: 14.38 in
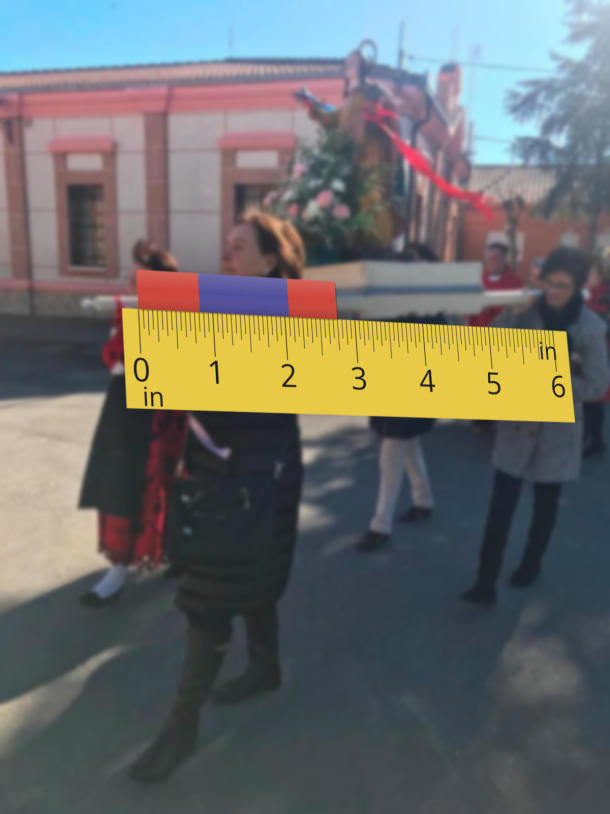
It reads 2.75 in
